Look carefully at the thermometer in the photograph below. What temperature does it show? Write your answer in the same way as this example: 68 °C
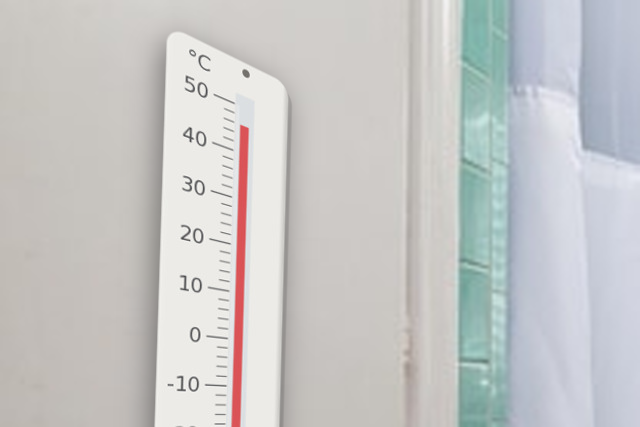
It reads 46 °C
